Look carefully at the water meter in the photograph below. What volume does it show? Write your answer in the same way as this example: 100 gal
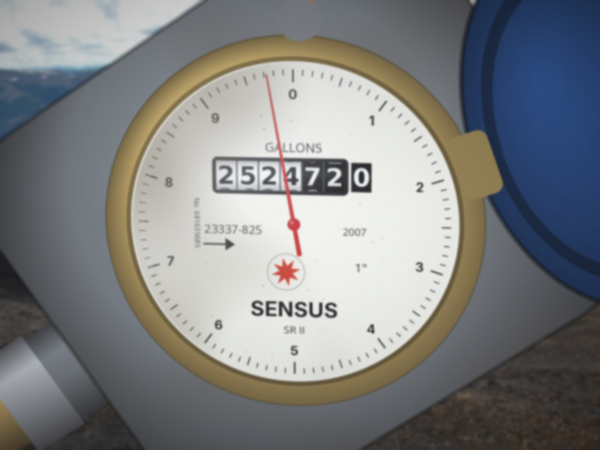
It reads 2524719.7 gal
